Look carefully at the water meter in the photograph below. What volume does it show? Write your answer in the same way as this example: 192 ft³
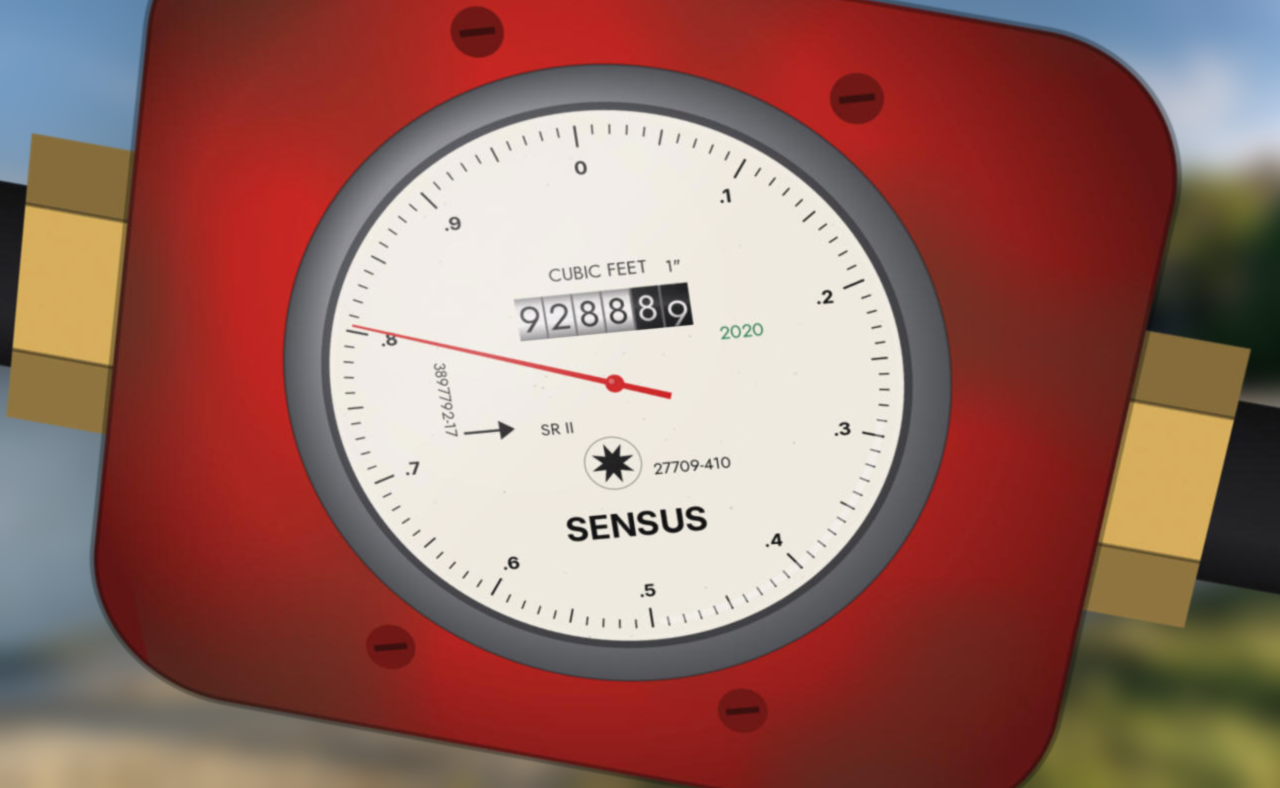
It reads 928888.80 ft³
